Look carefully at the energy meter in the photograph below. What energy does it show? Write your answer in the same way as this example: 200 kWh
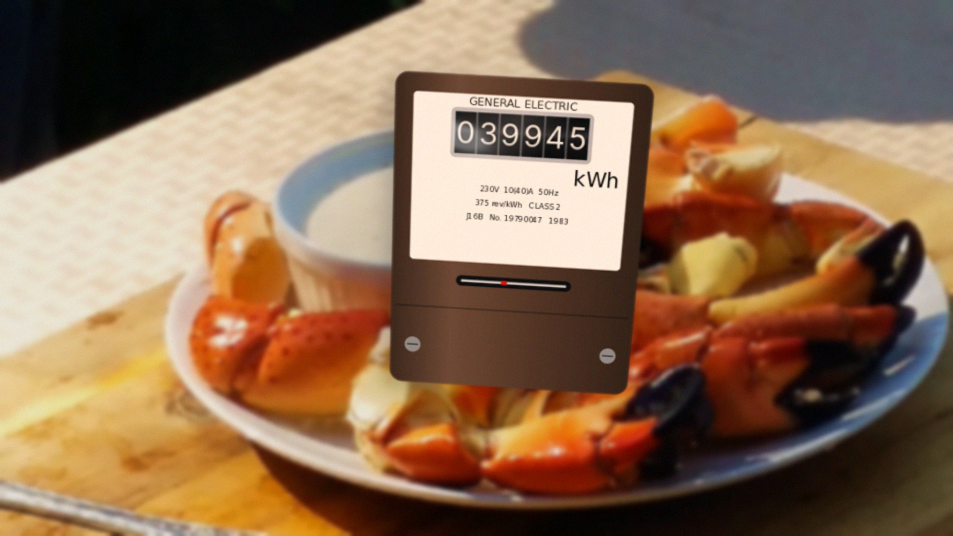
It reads 39945 kWh
